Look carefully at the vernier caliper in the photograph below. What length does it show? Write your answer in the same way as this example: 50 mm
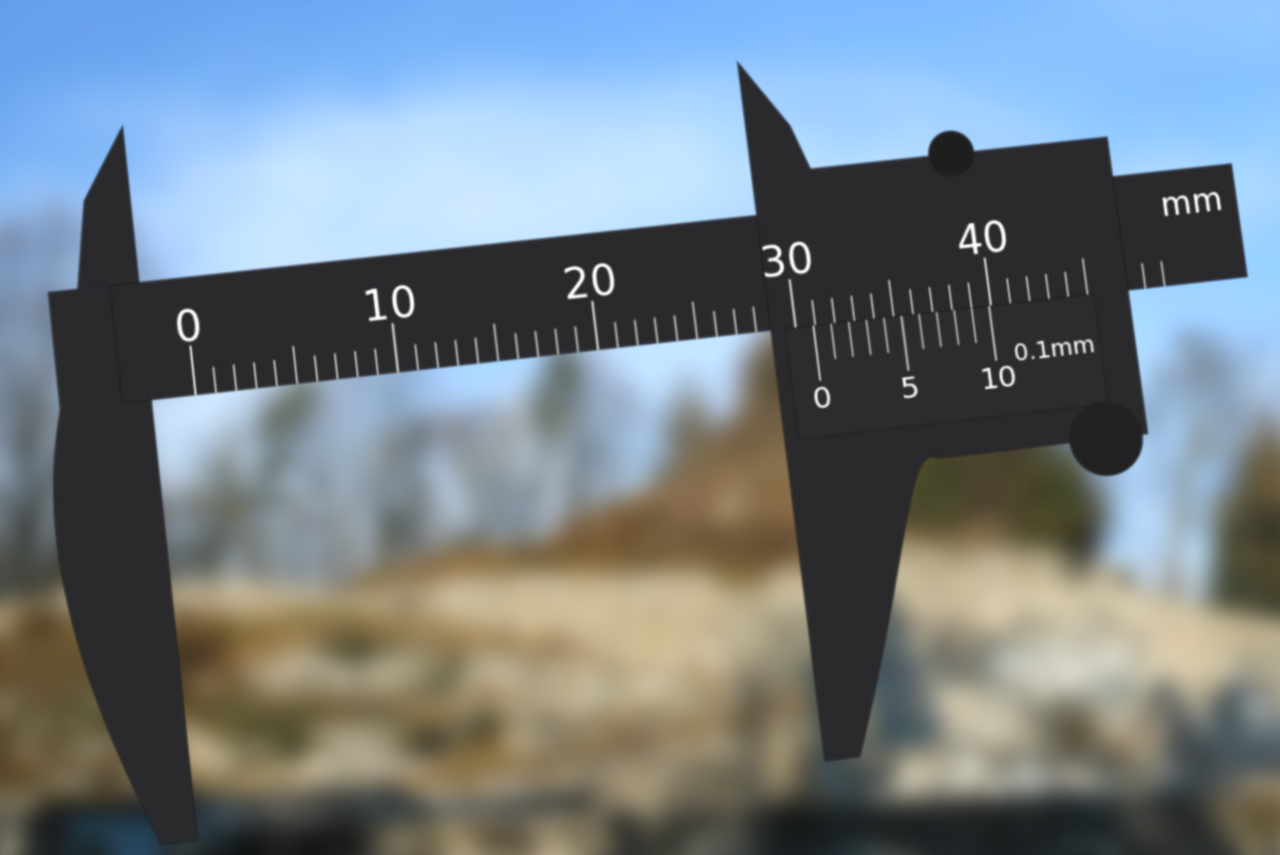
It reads 30.9 mm
